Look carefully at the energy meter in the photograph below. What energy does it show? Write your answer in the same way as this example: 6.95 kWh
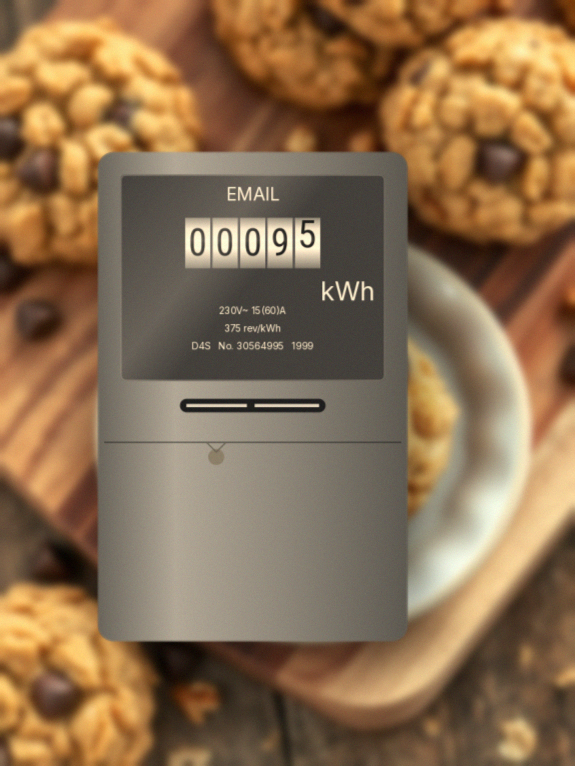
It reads 95 kWh
